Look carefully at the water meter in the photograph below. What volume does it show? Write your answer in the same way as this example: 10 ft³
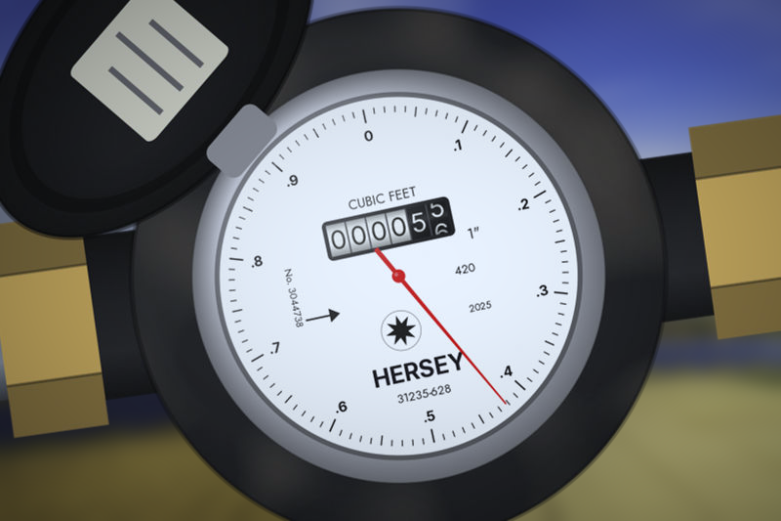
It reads 55.42 ft³
